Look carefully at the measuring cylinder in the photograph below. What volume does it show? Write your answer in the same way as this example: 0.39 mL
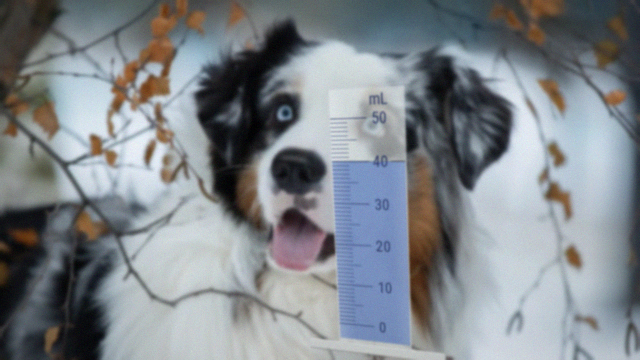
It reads 40 mL
